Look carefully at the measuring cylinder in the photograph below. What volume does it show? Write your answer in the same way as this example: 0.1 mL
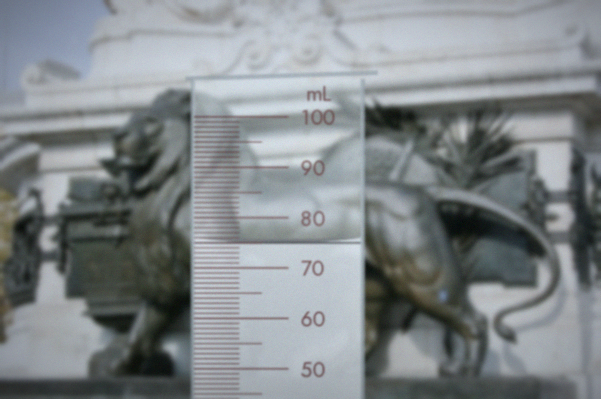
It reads 75 mL
